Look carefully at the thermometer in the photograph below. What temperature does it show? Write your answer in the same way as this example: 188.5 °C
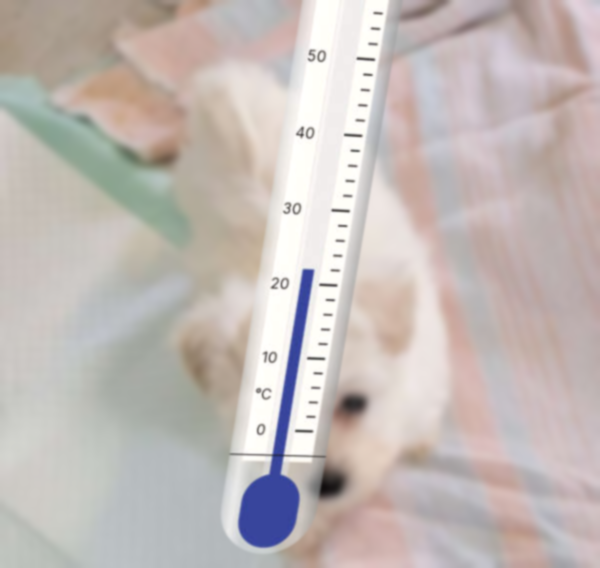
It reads 22 °C
